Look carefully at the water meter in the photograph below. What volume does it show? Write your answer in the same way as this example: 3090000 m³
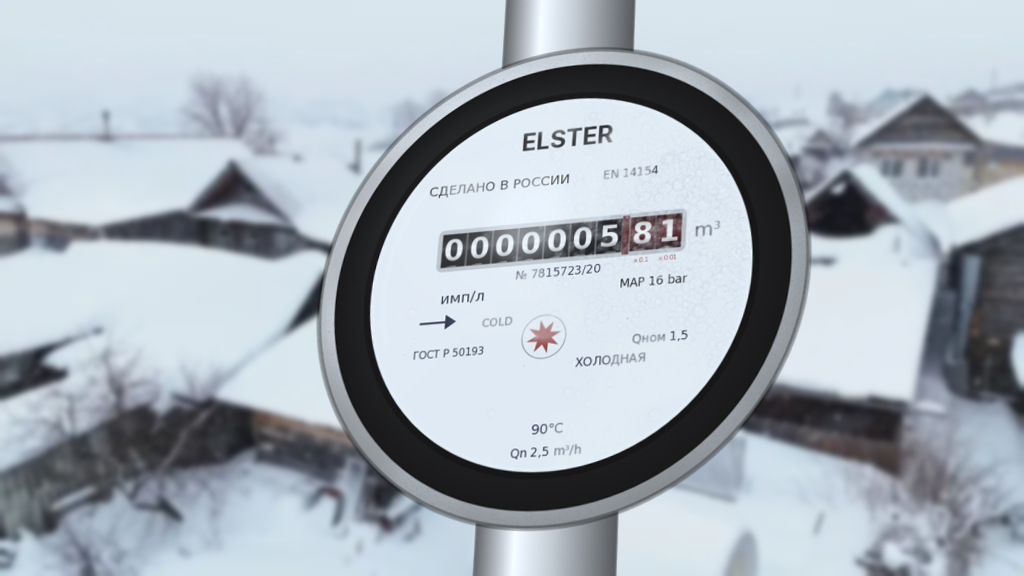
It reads 5.81 m³
